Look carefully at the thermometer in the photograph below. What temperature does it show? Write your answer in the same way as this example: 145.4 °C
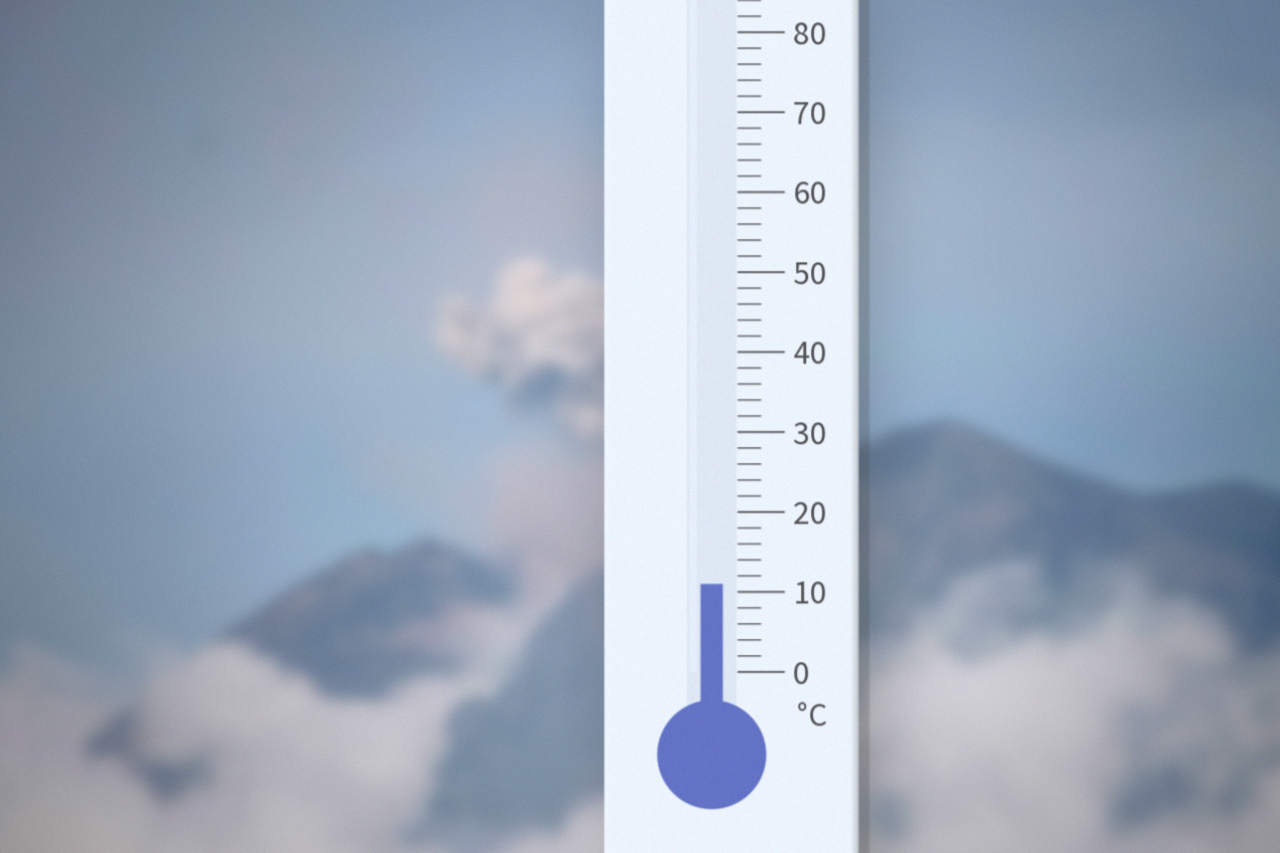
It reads 11 °C
